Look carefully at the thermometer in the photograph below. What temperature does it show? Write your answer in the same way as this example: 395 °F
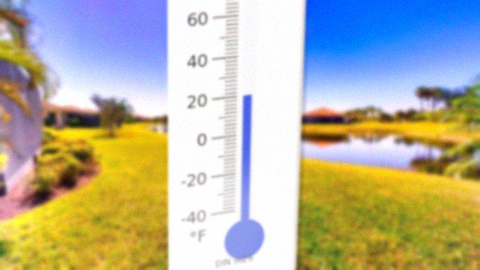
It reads 20 °F
